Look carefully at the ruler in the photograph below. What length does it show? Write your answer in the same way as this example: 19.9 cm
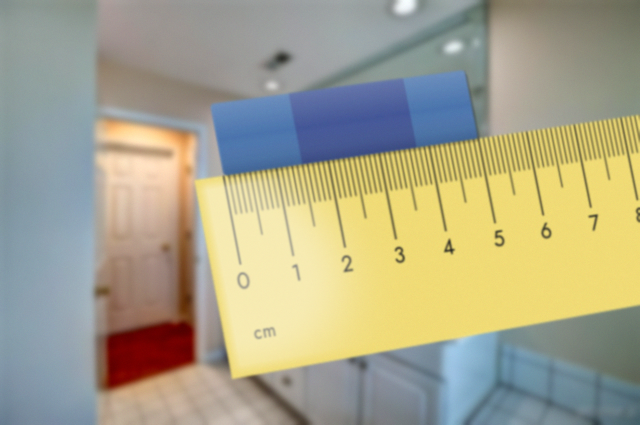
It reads 5 cm
